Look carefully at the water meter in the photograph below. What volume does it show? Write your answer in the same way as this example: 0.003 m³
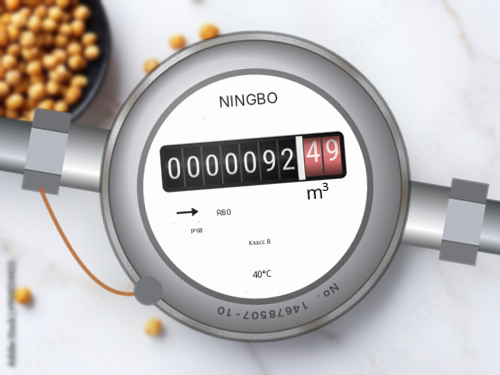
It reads 92.49 m³
